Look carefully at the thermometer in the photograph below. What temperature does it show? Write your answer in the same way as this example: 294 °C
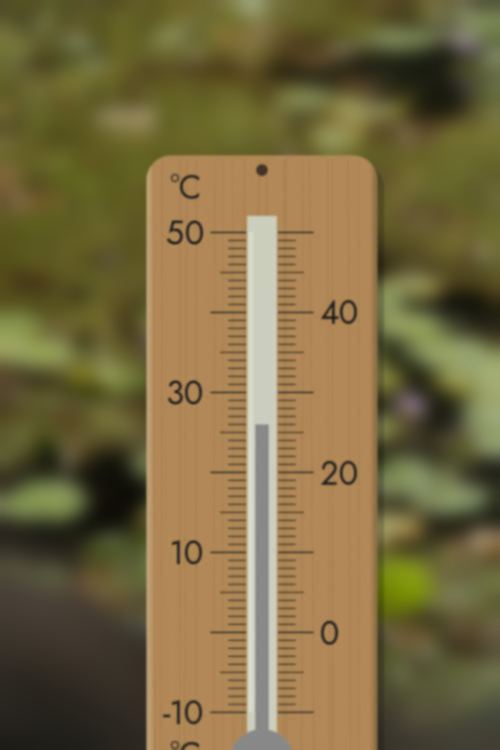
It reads 26 °C
